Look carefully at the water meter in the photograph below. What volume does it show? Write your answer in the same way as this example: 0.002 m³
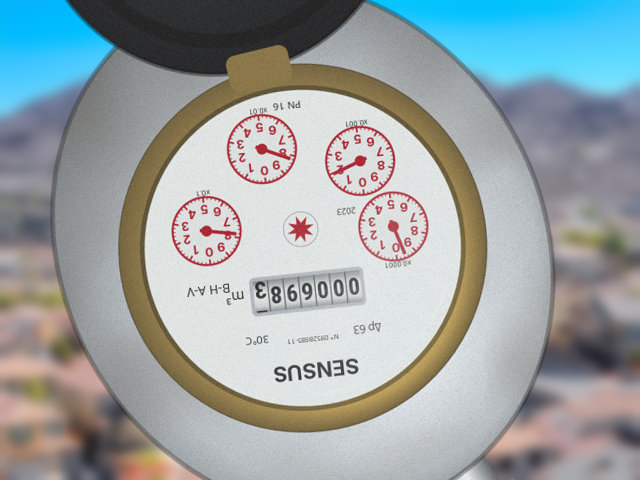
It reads 6982.7819 m³
